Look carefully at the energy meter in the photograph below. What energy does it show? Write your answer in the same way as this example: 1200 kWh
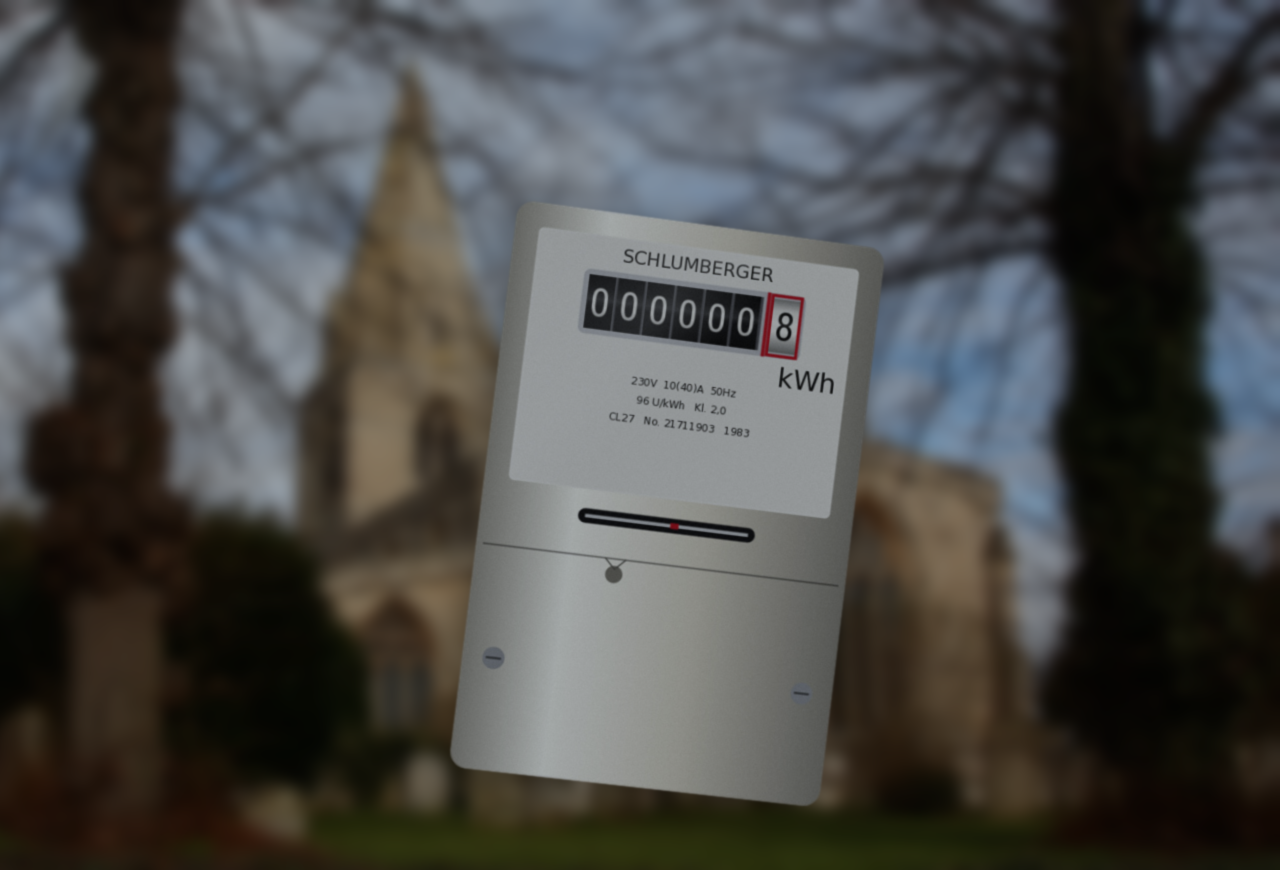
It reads 0.8 kWh
